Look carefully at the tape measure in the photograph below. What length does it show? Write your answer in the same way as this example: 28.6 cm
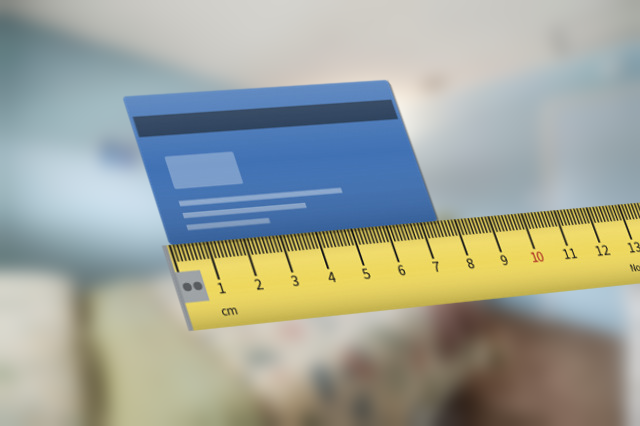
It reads 7.5 cm
